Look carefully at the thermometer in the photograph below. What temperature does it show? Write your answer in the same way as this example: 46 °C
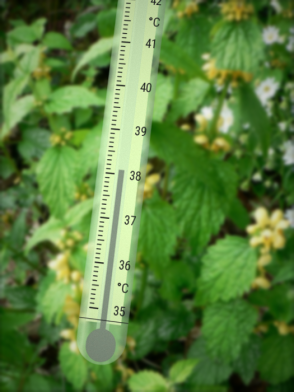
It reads 38.1 °C
